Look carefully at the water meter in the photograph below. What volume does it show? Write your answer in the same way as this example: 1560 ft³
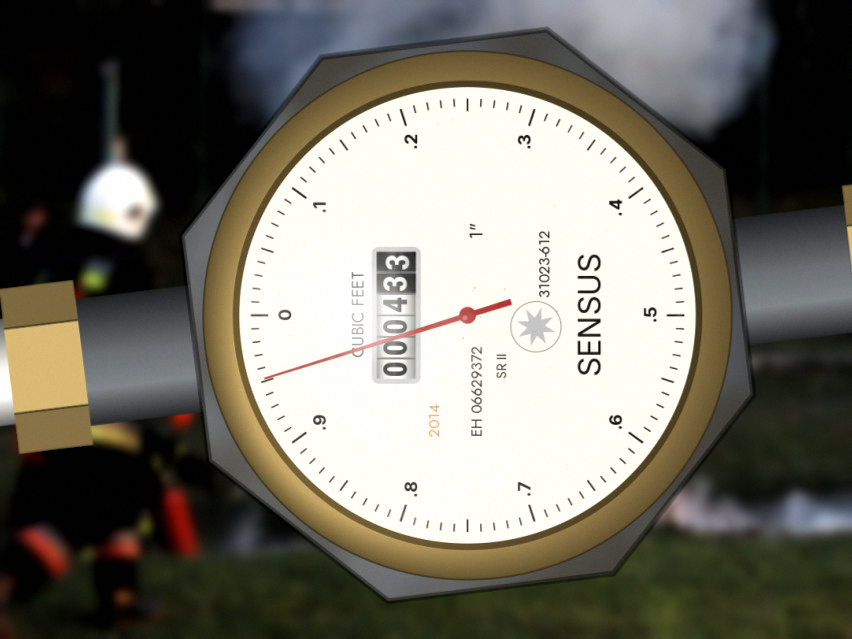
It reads 432.95 ft³
